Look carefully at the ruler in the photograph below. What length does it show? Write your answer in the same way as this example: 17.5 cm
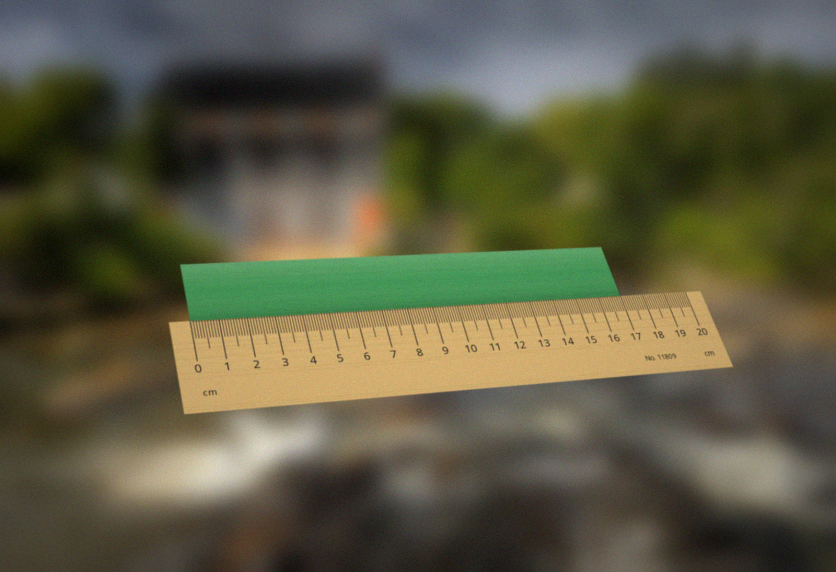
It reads 17 cm
